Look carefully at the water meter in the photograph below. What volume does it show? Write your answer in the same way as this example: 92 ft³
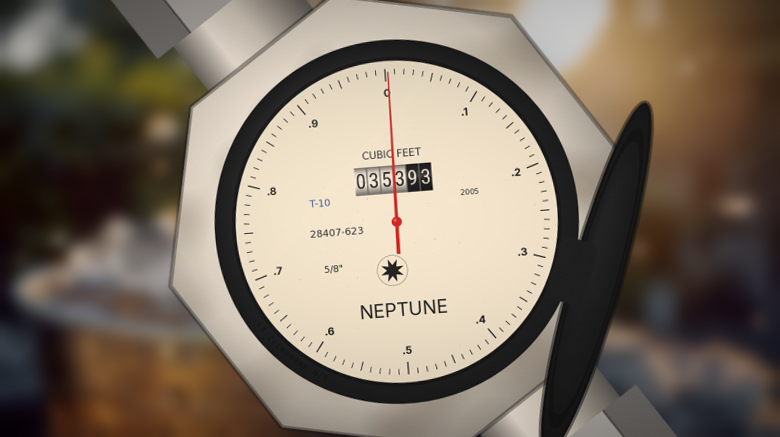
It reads 35393.00 ft³
